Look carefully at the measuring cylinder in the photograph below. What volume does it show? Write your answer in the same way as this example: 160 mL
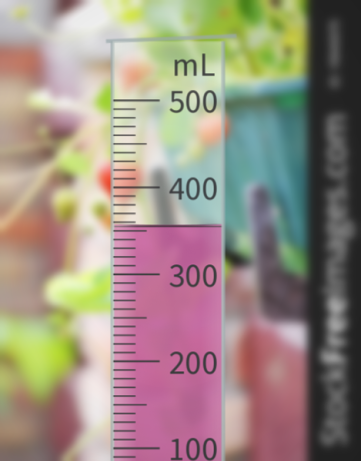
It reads 355 mL
